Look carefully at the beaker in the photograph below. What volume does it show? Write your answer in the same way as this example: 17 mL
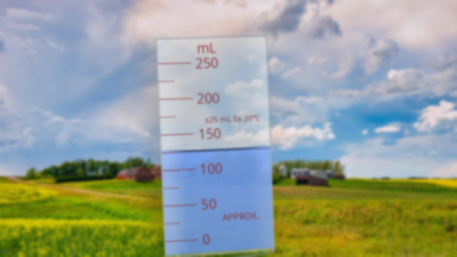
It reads 125 mL
